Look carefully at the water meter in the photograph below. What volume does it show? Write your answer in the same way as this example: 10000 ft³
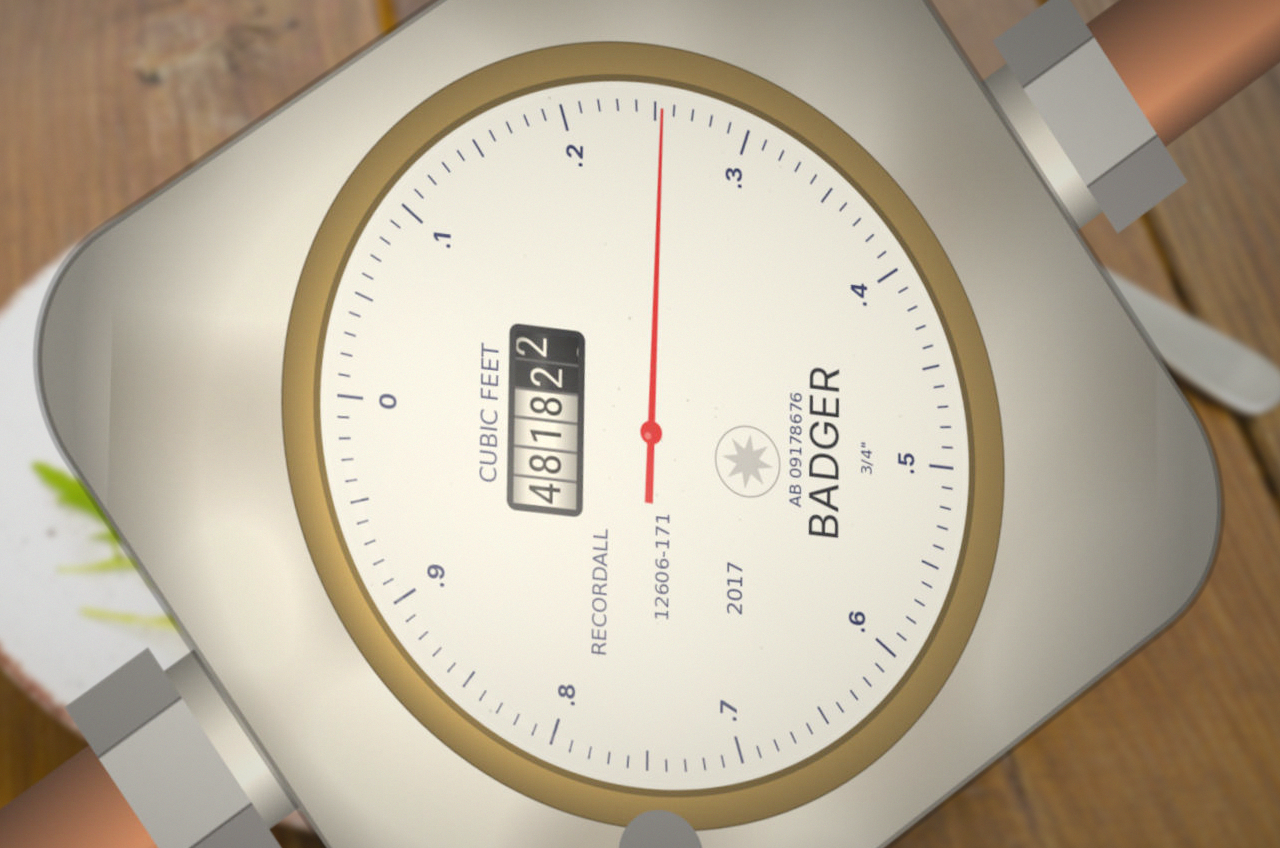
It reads 481822.25 ft³
